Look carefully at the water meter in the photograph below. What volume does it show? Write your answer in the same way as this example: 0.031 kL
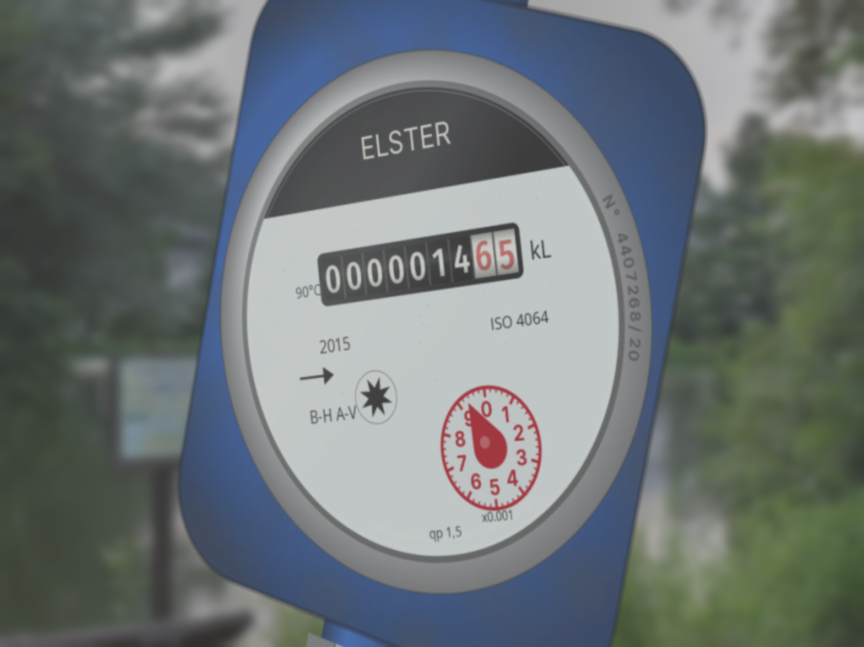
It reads 14.649 kL
